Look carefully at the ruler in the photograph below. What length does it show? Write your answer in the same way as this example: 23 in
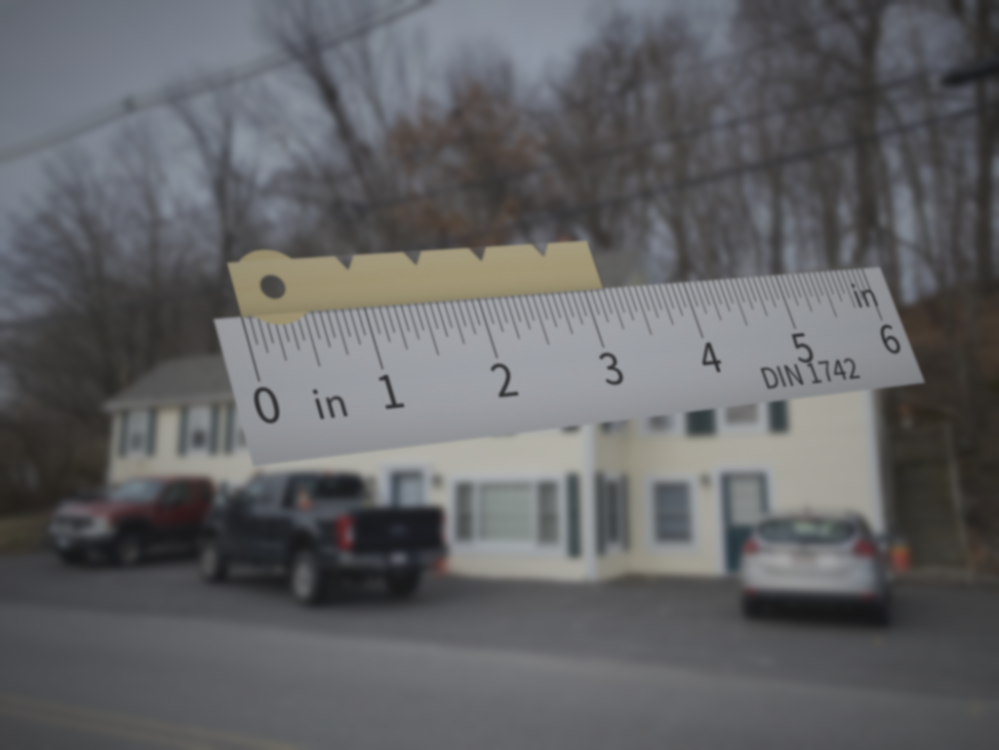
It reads 3.1875 in
